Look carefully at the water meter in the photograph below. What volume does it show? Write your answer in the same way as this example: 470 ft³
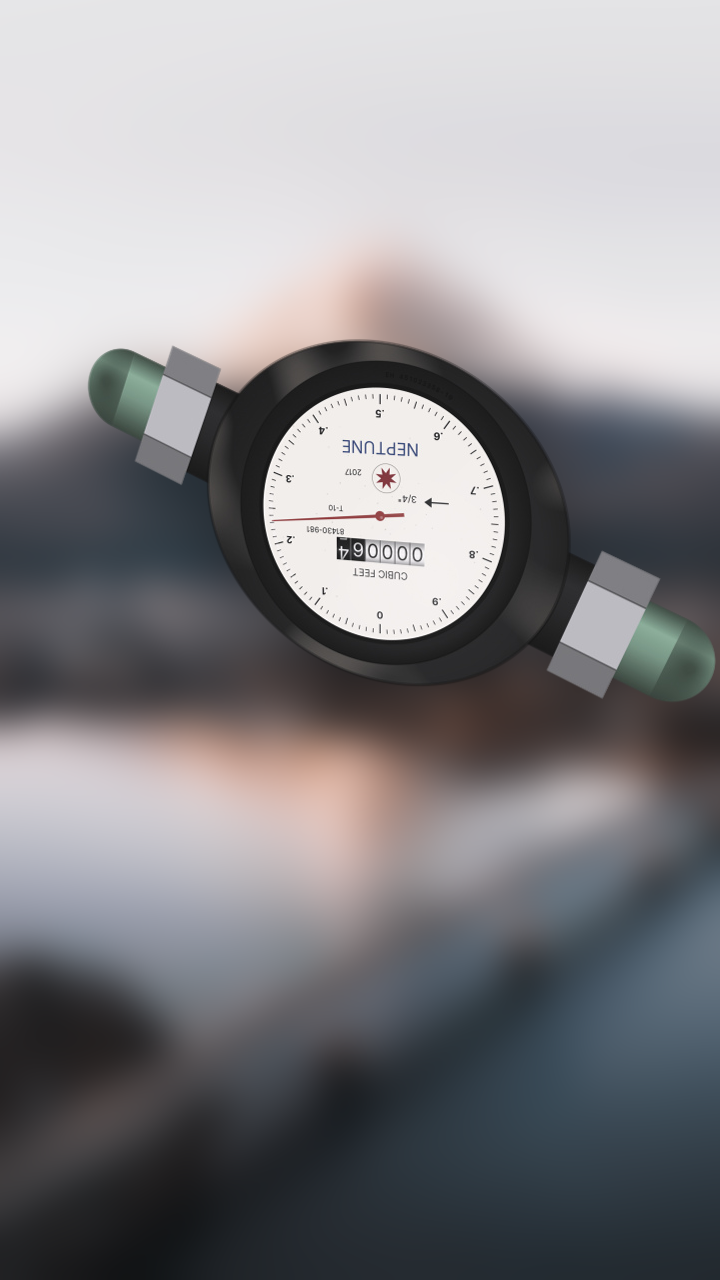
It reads 64.23 ft³
